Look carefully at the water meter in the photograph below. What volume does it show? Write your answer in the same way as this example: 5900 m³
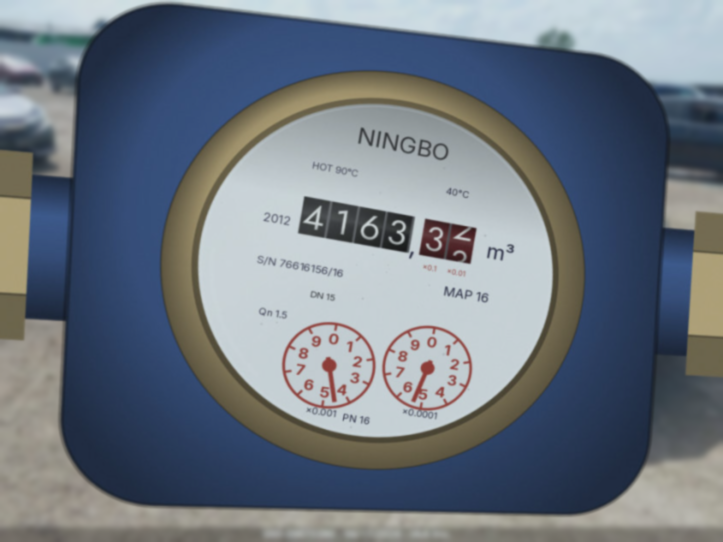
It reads 4163.3245 m³
